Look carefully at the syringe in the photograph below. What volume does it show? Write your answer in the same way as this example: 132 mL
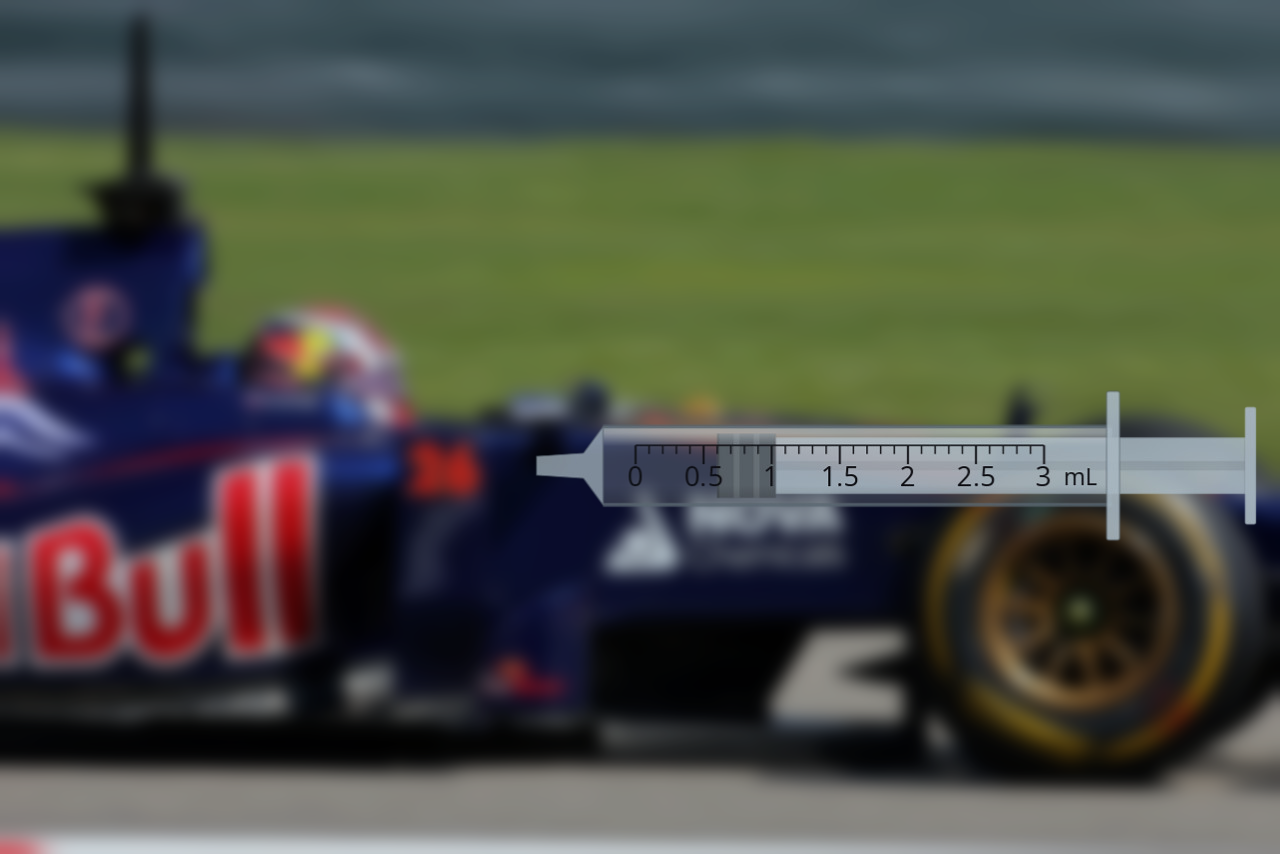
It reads 0.6 mL
